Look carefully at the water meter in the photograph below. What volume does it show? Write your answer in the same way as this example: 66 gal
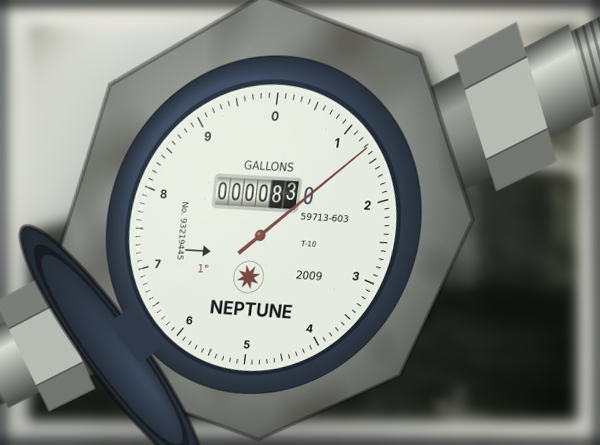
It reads 831.3 gal
